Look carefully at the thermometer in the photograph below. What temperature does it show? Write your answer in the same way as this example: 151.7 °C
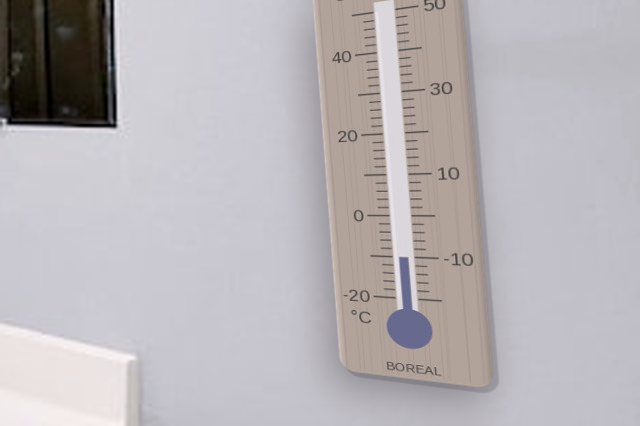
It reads -10 °C
